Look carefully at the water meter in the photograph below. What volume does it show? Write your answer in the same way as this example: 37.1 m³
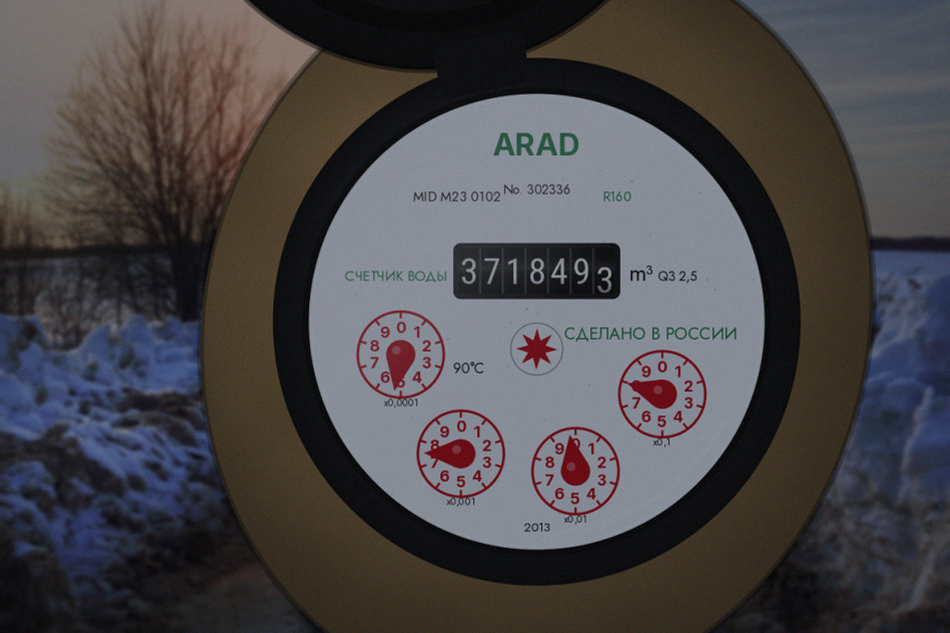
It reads 3718492.7975 m³
